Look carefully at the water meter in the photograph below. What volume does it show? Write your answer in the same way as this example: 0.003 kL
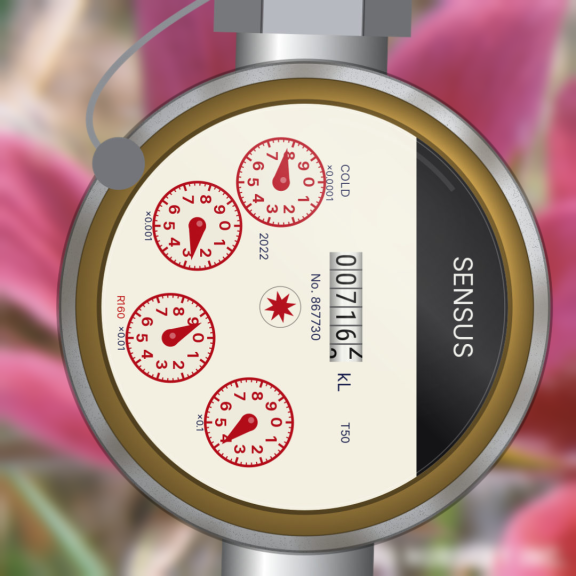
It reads 7162.3927 kL
